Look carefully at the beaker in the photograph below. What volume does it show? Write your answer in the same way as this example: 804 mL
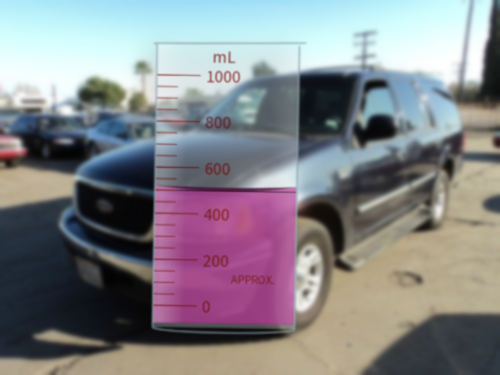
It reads 500 mL
